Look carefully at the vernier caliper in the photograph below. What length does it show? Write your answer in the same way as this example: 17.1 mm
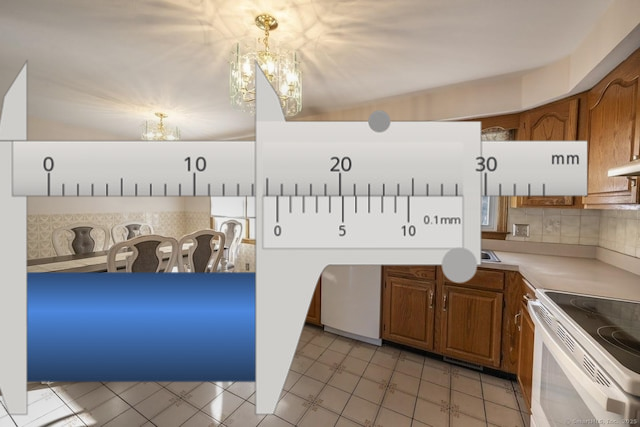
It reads 15.7 mm
